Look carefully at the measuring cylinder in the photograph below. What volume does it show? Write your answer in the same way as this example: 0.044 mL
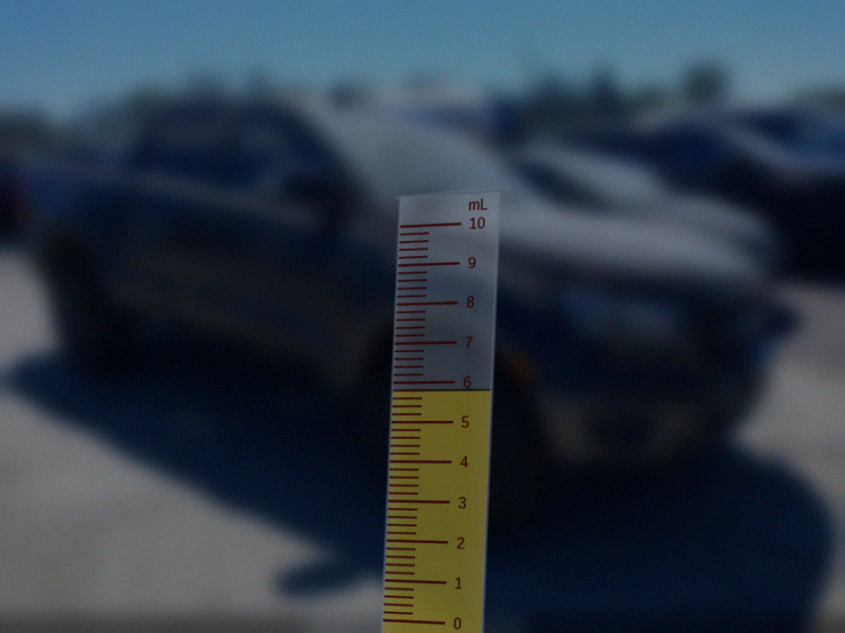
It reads 5.8 mL
